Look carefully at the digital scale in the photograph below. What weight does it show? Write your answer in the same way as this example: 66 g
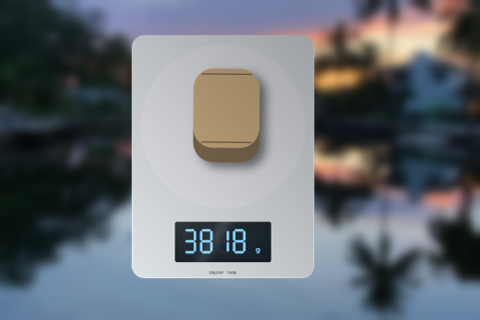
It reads 3818 g
